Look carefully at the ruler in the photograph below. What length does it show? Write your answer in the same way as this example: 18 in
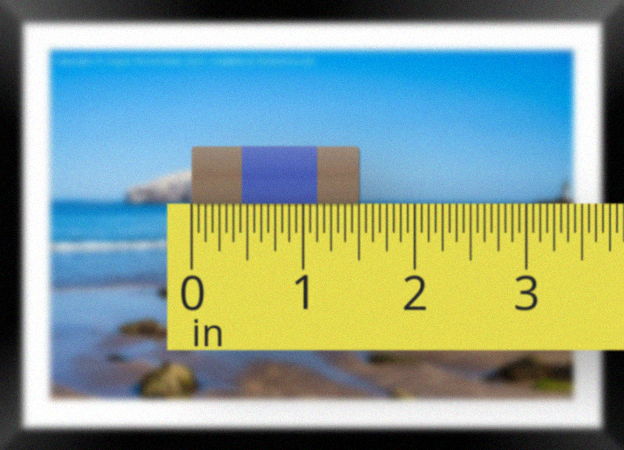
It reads 1.5 in
